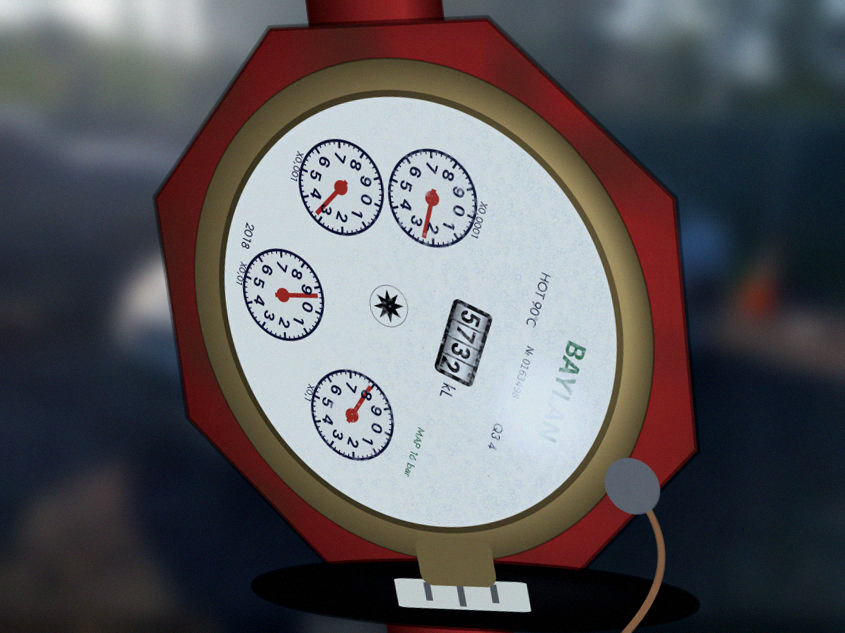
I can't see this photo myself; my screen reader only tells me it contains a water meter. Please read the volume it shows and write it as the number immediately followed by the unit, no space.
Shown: 5731.7932kL
